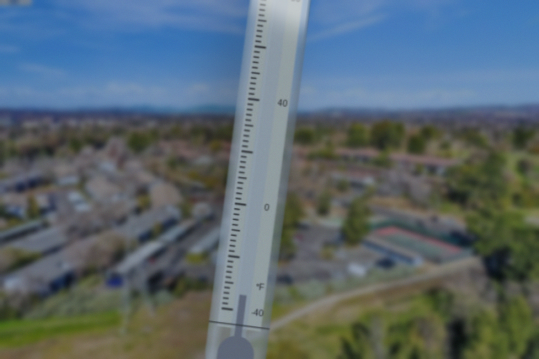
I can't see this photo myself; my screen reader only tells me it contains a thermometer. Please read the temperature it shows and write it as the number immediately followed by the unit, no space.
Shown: -34°F
